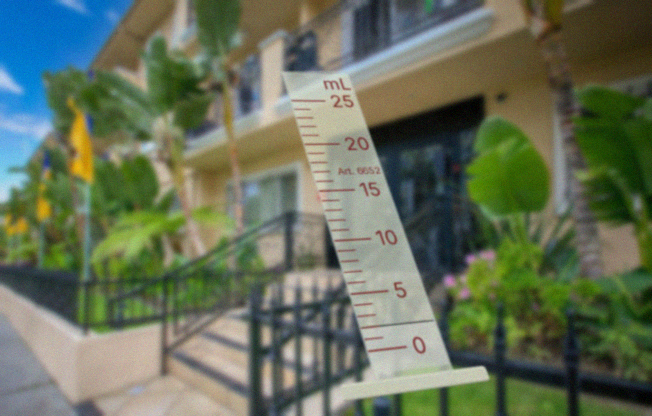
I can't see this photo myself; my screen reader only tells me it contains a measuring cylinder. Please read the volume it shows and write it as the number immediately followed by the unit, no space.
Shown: 2mL
